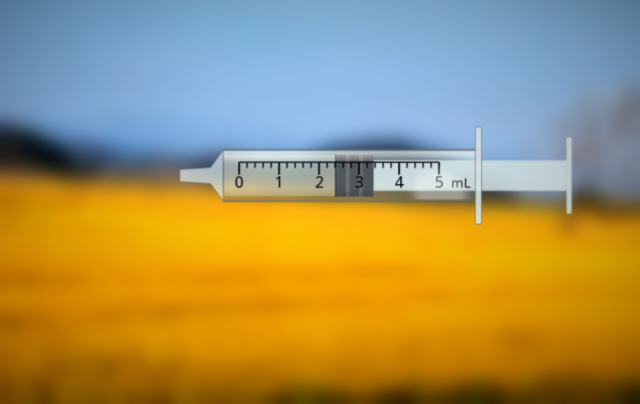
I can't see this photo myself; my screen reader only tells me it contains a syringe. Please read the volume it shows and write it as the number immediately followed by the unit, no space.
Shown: 2.4mL
